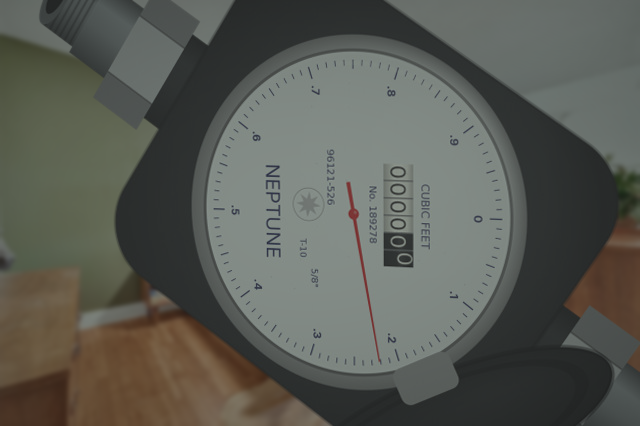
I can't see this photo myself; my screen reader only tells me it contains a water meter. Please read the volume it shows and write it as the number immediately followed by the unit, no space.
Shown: 0.22ft³
